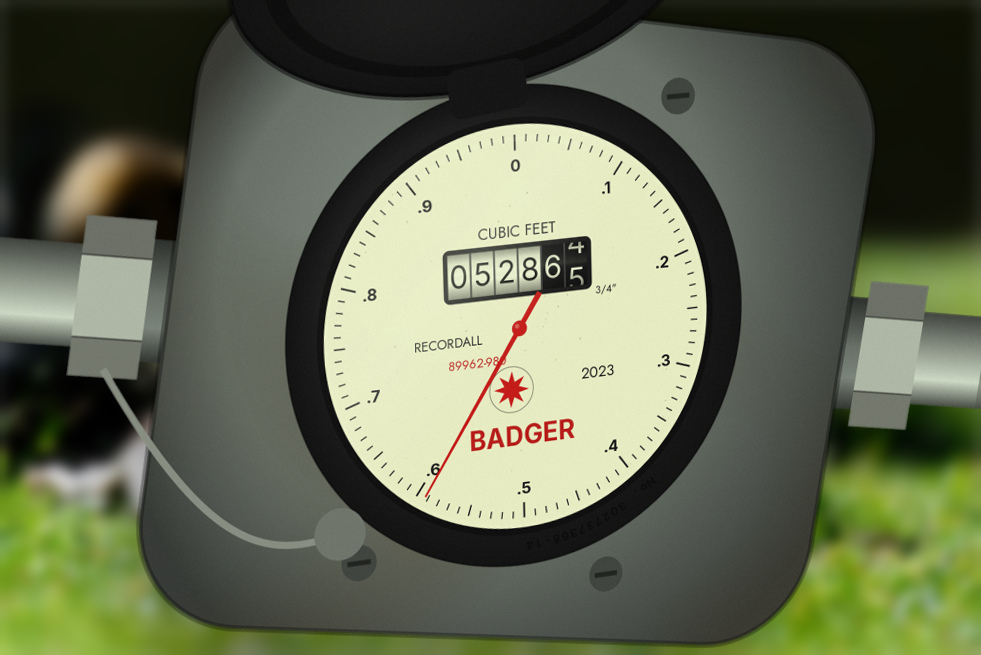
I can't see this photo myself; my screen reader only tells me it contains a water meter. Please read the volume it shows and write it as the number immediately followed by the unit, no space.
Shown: 52864.59ft³
